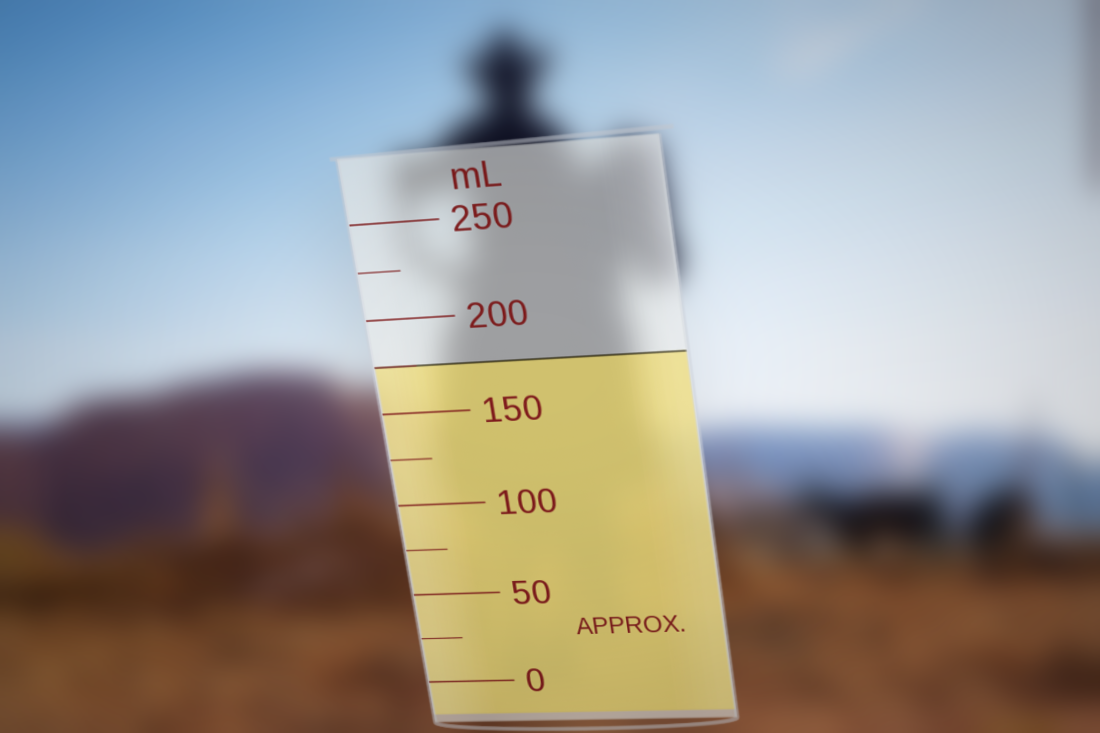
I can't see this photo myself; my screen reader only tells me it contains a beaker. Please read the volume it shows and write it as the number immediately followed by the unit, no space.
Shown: 175mL
